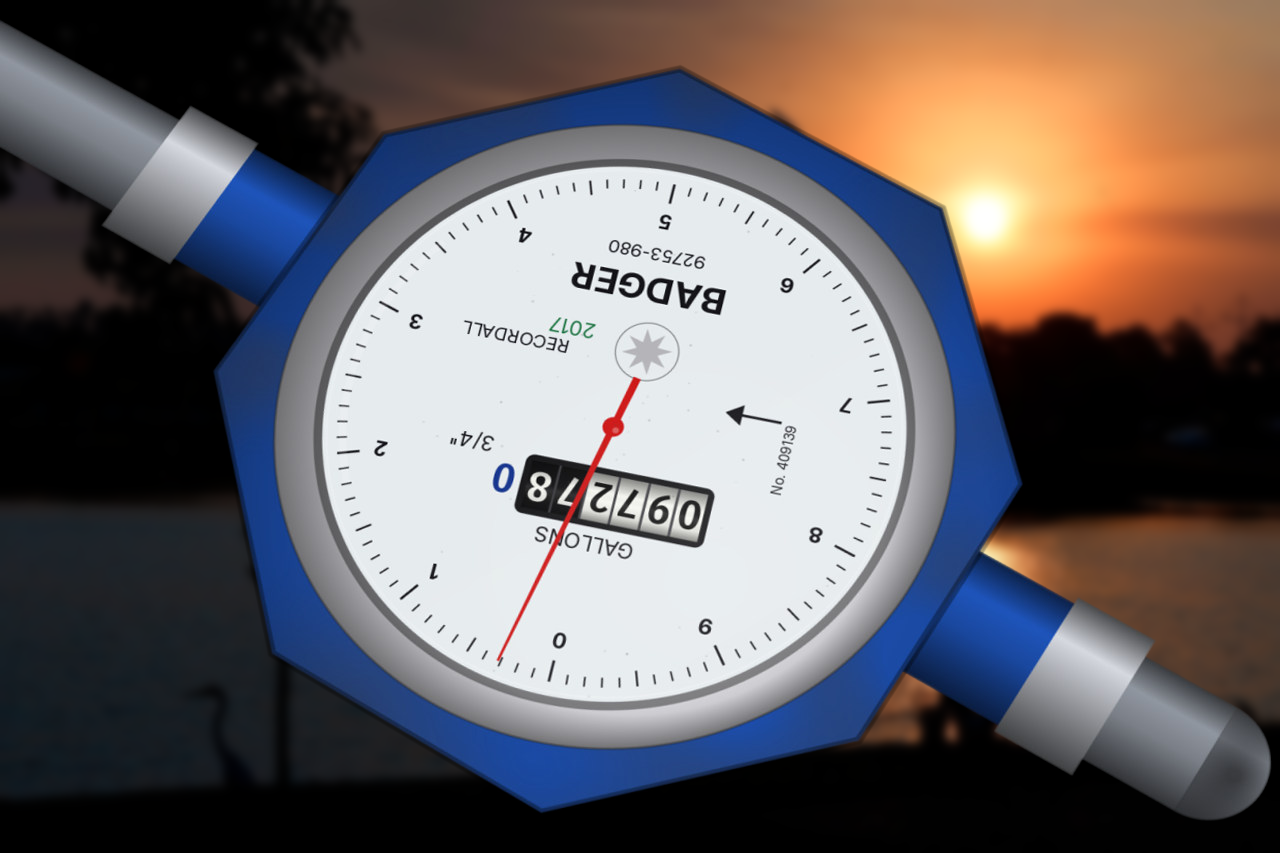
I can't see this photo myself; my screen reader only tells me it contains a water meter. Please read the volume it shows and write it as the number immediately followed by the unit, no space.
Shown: 972780.3gal
